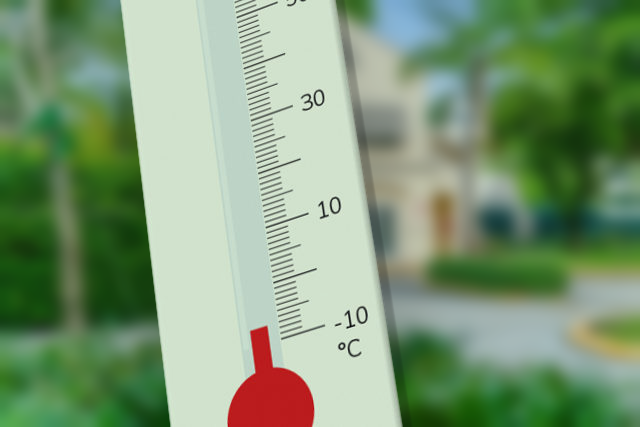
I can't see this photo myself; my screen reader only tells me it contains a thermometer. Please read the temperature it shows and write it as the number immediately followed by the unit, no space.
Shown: -7°C
